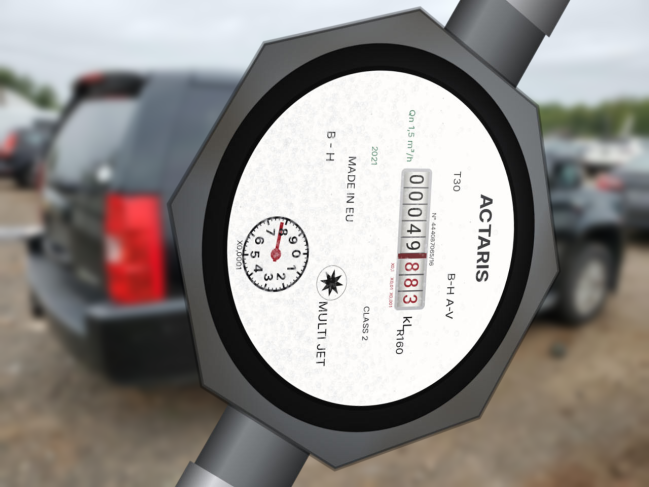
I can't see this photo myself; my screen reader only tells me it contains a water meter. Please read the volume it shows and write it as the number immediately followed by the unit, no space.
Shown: 49.8837kL
